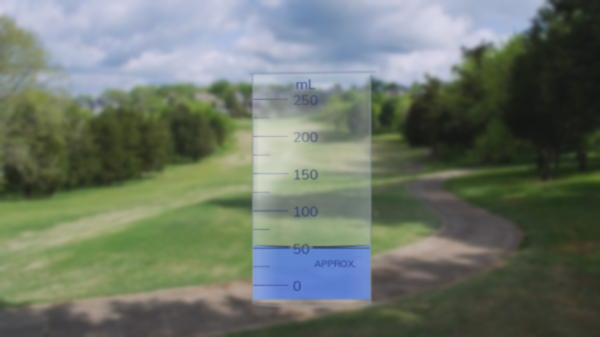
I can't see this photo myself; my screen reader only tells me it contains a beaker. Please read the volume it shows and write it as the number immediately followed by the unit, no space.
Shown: 50mL
